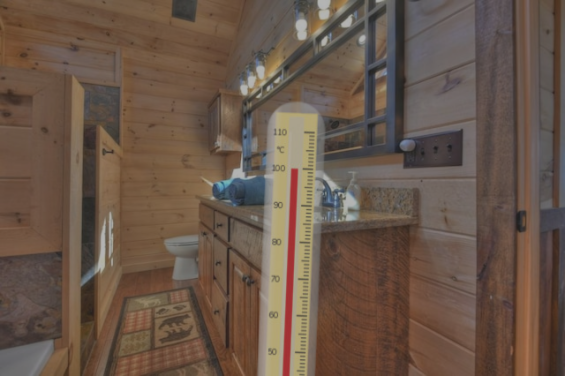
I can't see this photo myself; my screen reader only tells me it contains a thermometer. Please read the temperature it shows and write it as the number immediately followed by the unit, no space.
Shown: 100°C
